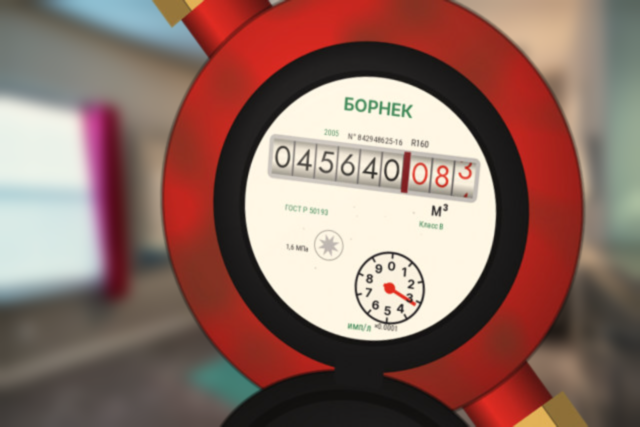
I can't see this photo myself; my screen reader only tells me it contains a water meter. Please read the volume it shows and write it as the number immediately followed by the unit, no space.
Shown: 45640.0833m³
